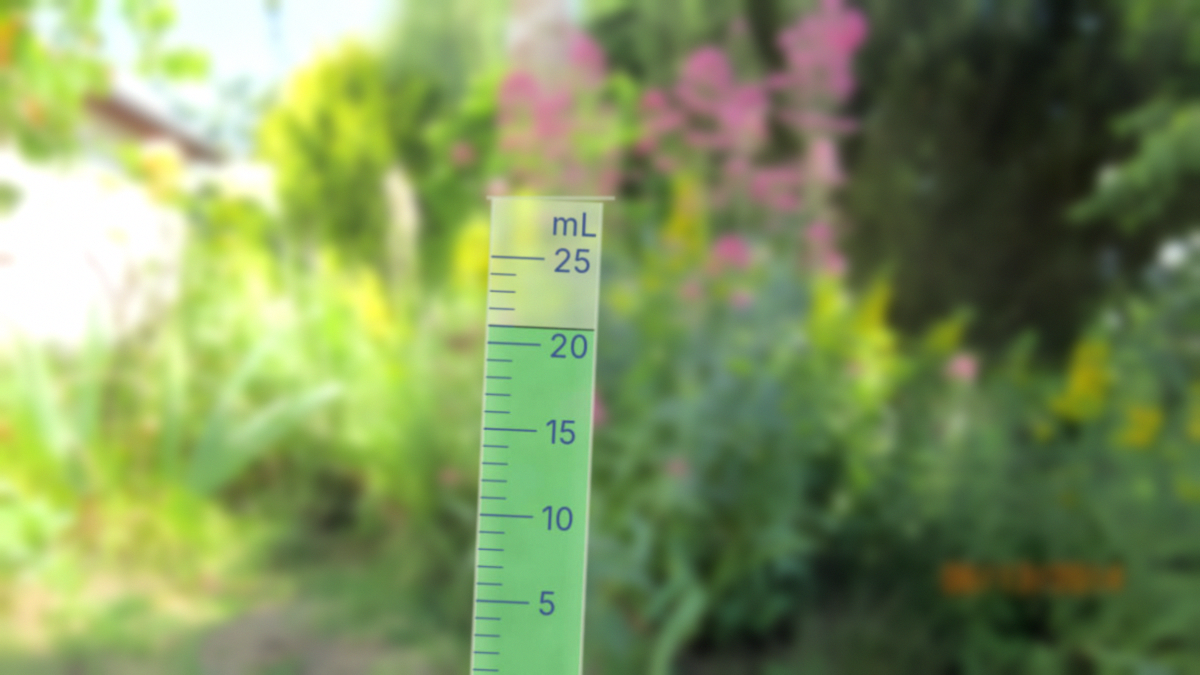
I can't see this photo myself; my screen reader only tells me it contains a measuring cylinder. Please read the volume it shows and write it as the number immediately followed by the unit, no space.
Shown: 21mL
